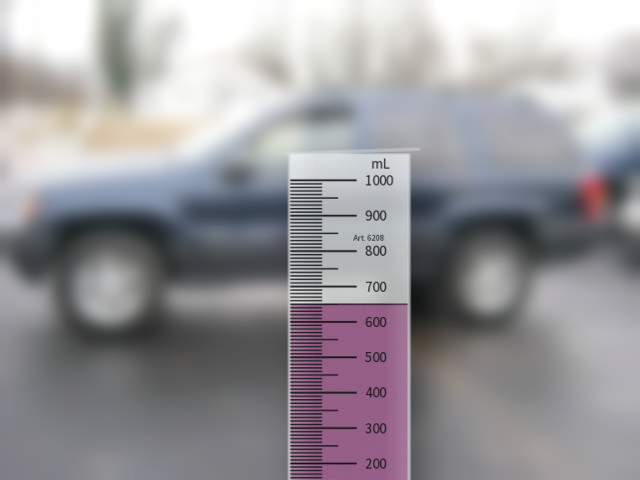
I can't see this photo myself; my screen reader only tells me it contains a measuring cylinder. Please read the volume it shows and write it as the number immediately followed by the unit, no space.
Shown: 650mL
